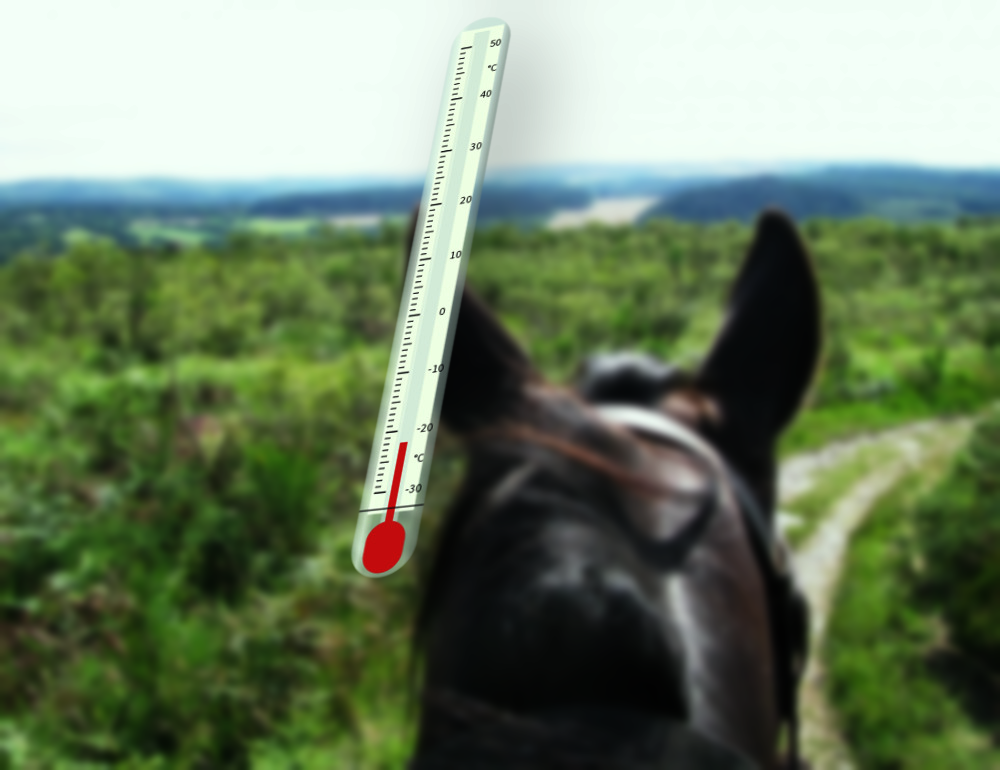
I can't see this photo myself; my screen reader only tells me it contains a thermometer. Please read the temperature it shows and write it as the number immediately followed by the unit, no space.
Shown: -22°C
